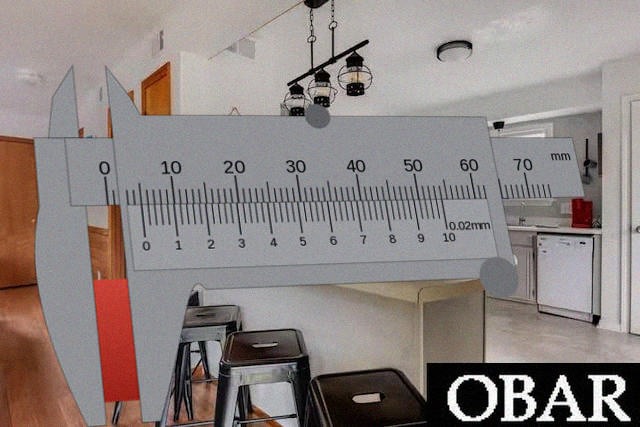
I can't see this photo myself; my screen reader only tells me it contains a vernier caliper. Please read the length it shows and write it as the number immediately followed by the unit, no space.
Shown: 5.0mm
